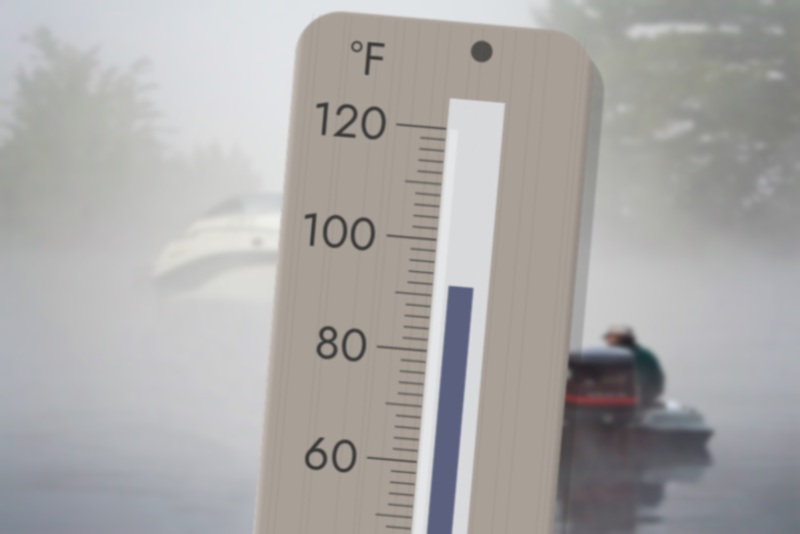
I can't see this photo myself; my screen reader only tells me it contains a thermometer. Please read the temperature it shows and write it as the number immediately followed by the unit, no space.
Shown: 92°F
